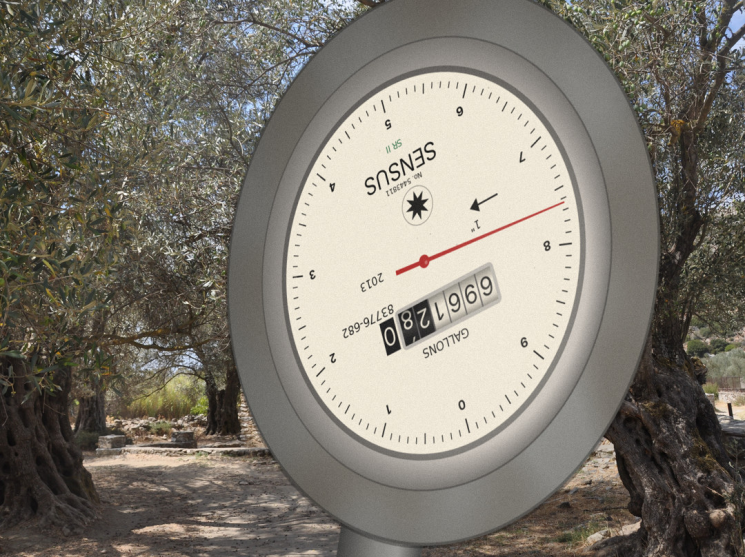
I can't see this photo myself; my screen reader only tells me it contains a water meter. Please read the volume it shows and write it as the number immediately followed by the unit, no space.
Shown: 6961277.6gal
